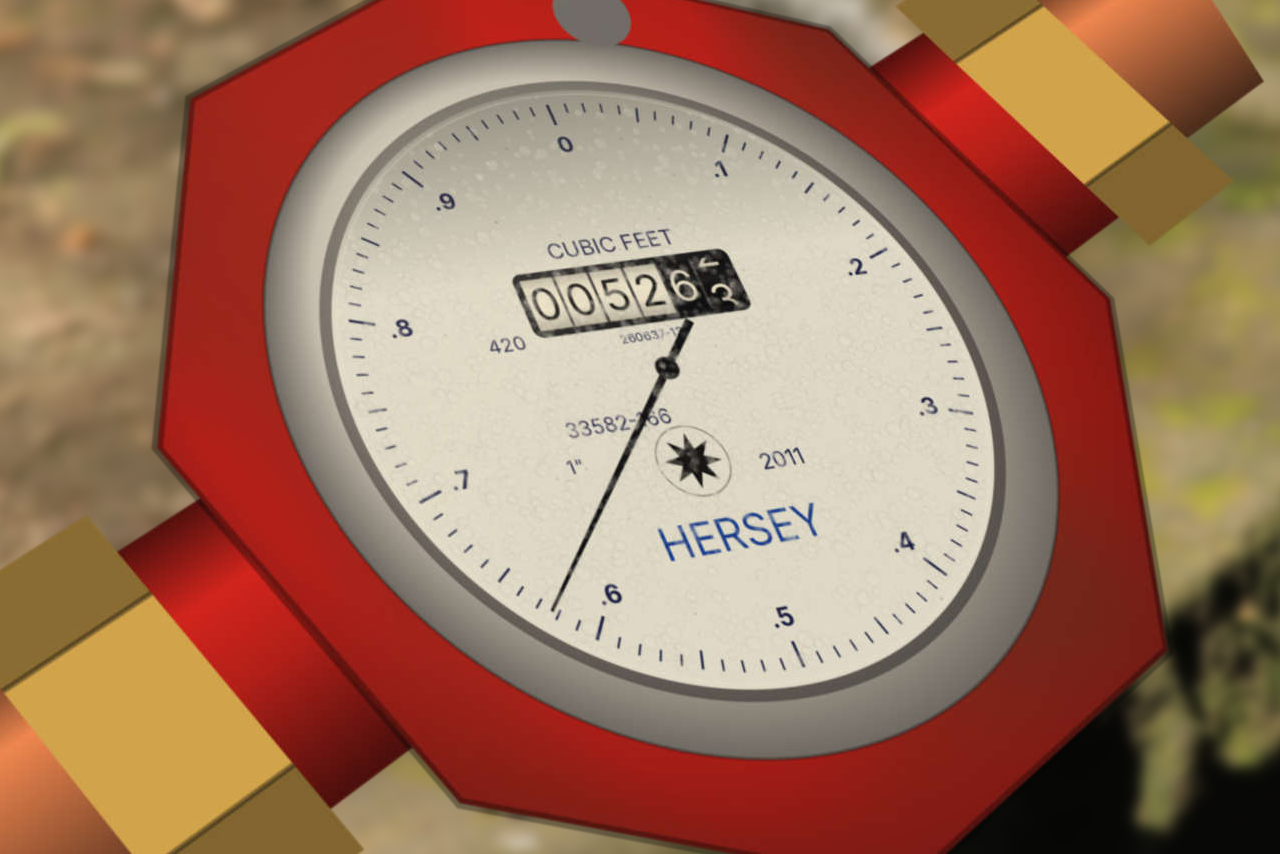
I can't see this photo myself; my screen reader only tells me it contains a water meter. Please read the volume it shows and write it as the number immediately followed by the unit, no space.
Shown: 5262.62ft³
